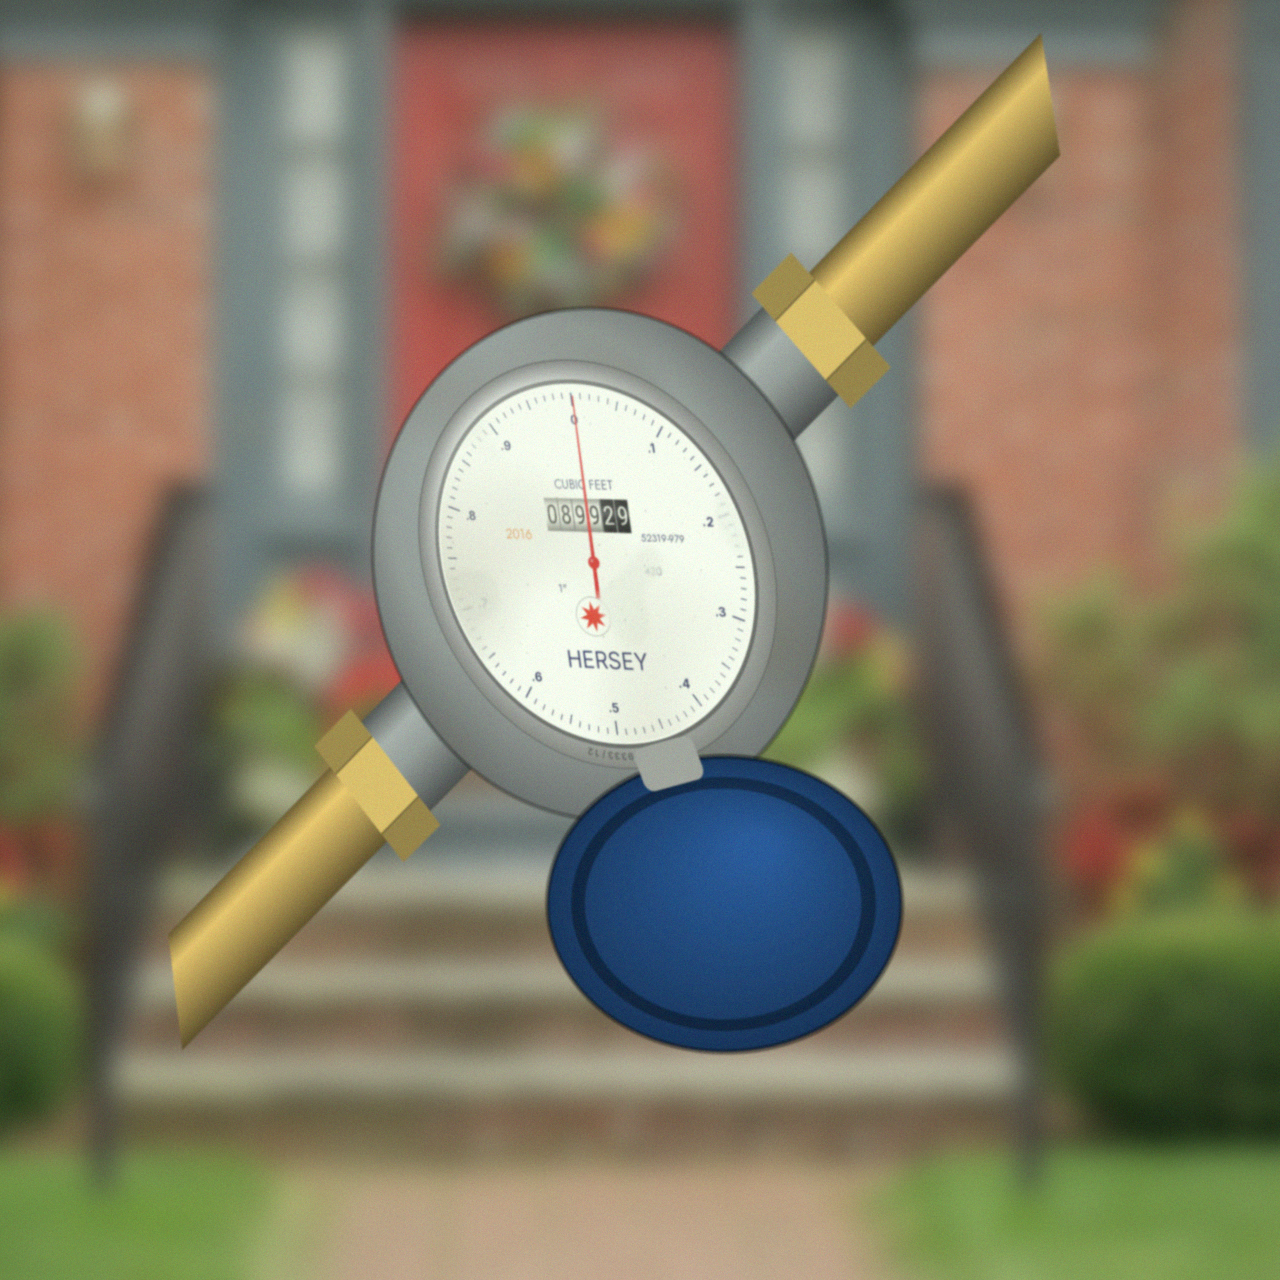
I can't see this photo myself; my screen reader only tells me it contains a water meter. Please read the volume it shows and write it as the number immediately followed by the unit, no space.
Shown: 89929.00ft³
